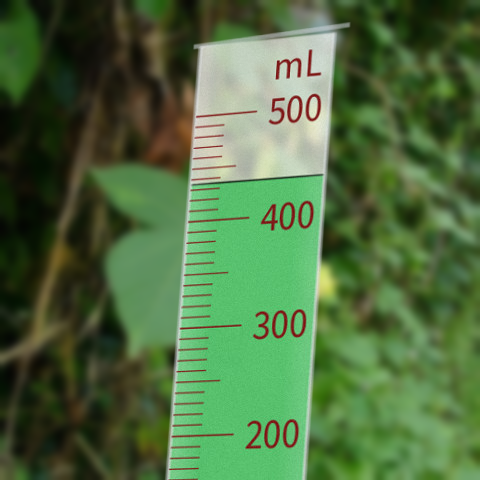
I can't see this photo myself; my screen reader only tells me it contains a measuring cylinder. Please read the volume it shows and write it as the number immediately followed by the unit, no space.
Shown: 435mL
